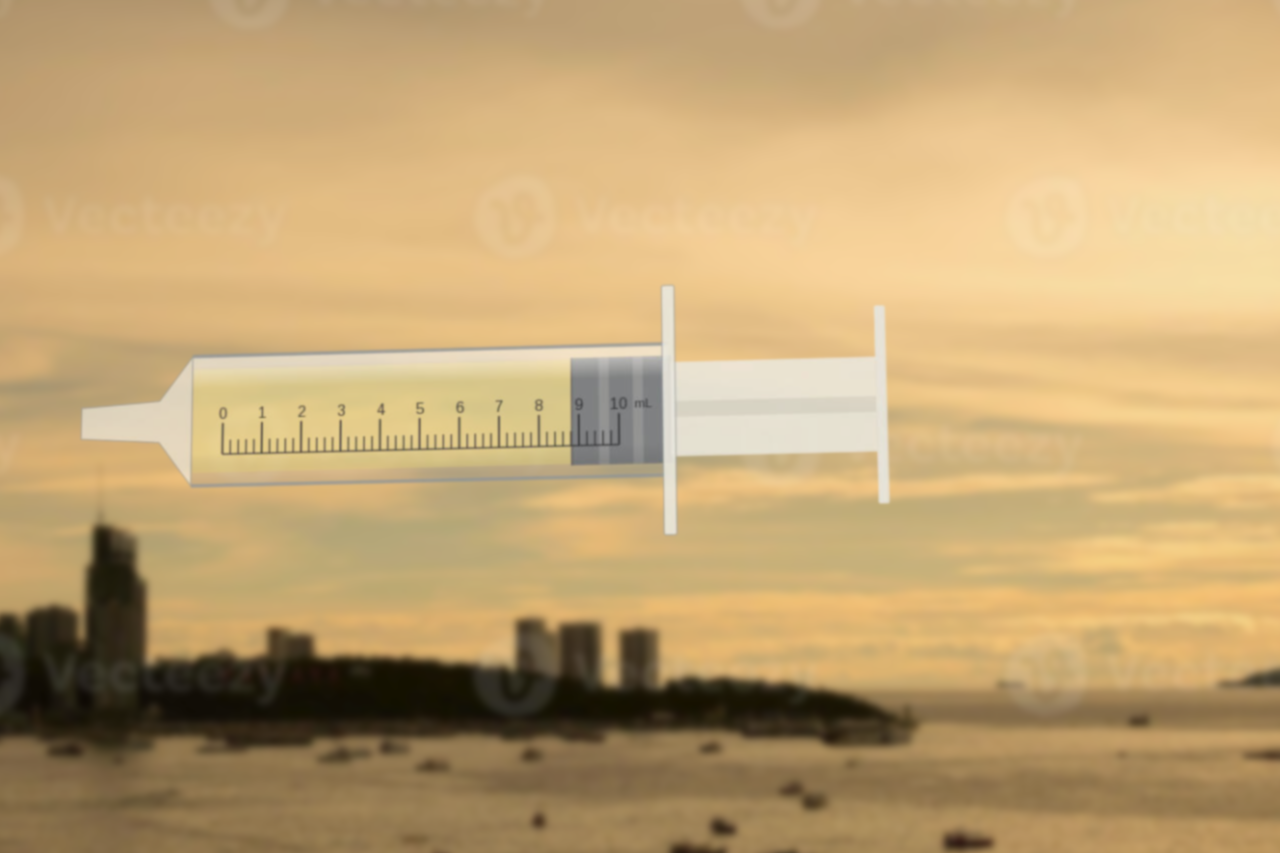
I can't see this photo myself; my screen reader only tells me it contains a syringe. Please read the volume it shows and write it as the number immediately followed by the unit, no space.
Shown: 8.8mL
